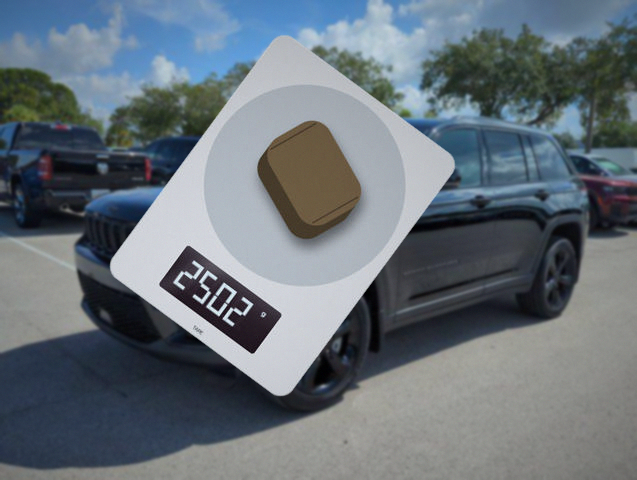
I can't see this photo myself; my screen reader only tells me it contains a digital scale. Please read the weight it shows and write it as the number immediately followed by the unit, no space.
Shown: 2502g
